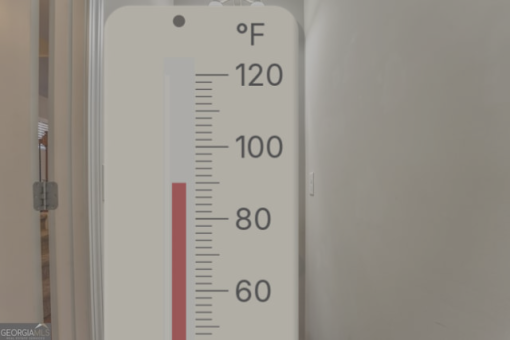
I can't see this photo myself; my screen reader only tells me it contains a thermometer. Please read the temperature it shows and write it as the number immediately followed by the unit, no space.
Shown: 90°F
